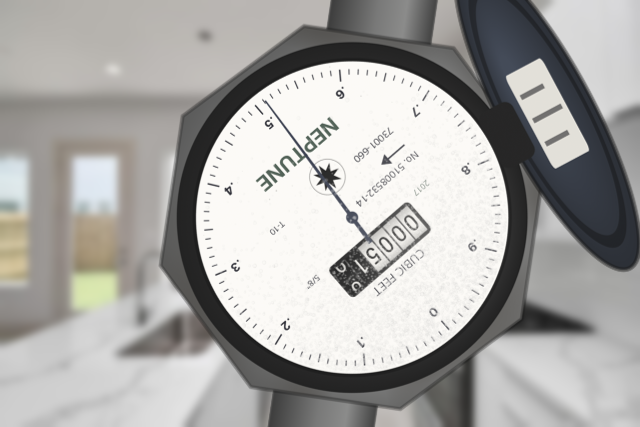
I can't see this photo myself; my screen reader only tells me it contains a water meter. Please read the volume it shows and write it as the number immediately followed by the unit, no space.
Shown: 518.51ft³
